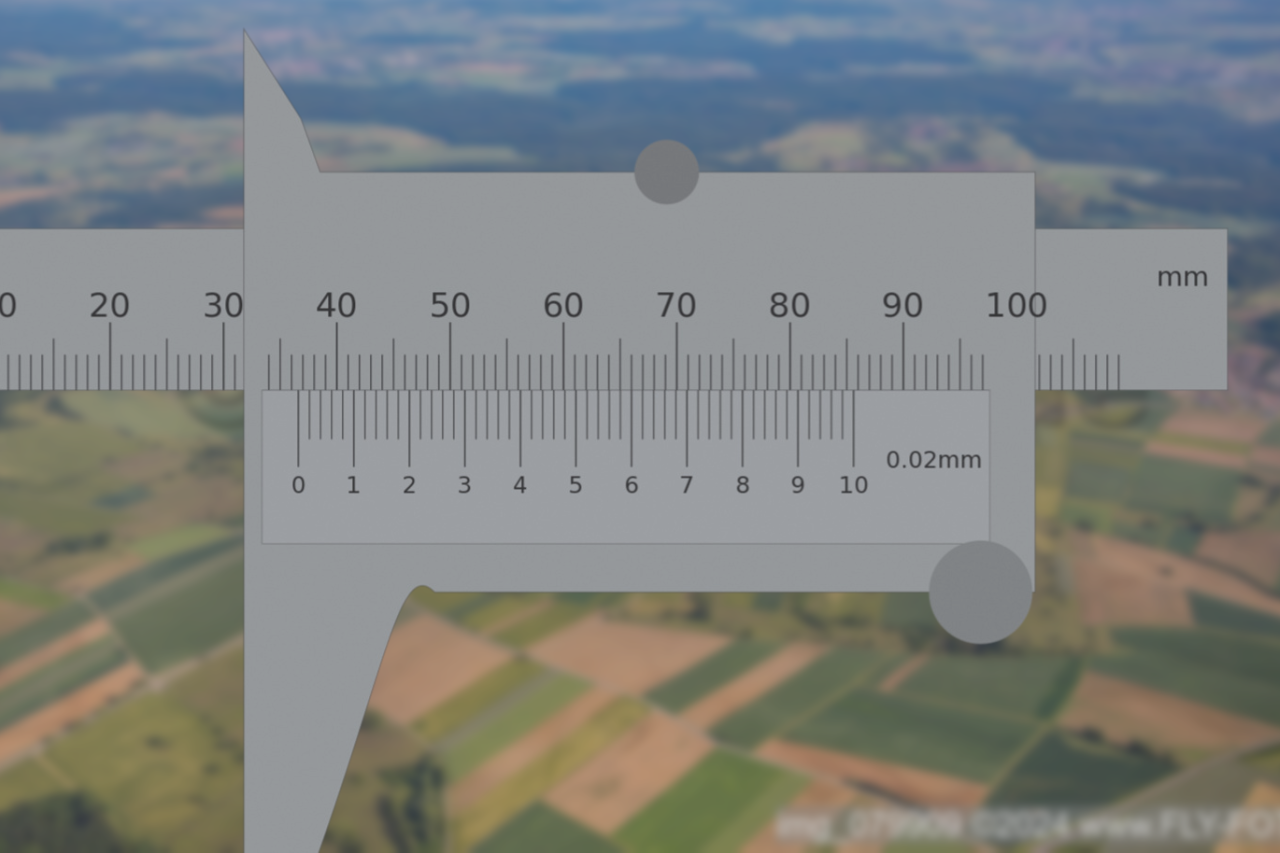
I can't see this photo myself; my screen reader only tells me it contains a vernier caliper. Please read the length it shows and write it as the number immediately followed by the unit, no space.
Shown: 36.6mm
